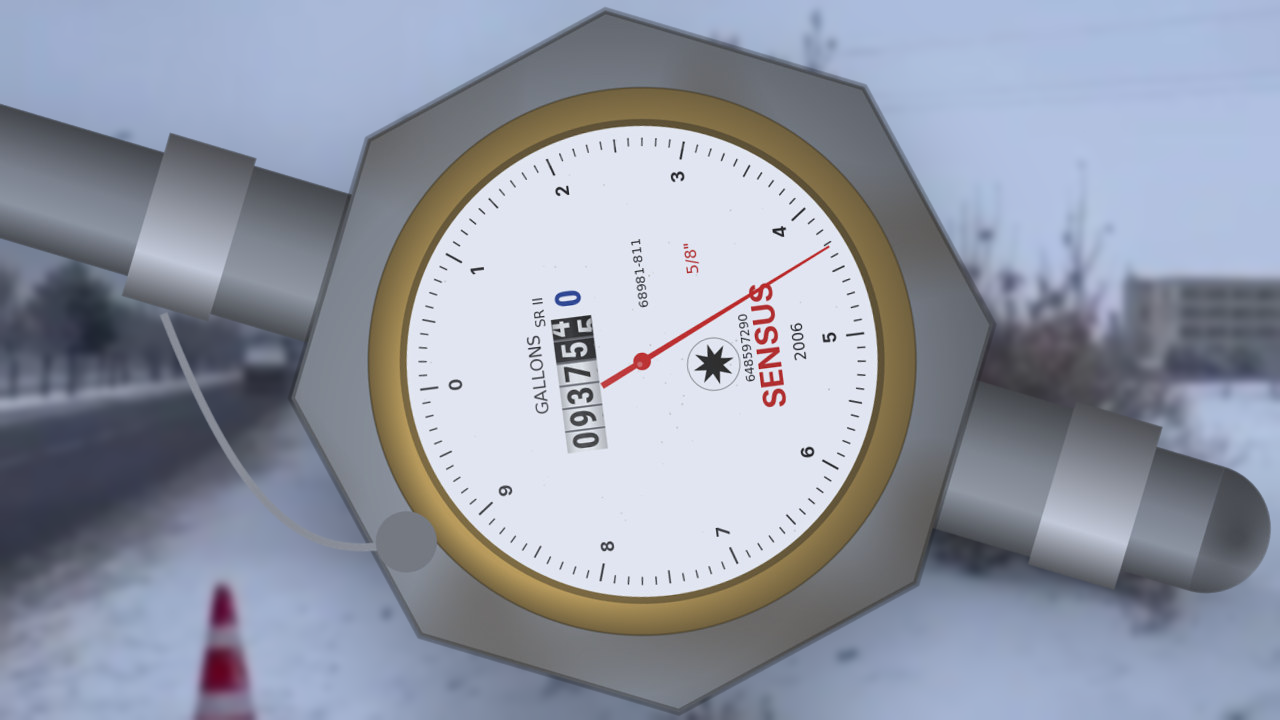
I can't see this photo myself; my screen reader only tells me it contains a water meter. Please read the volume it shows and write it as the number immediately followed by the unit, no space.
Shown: 937544.3gal
